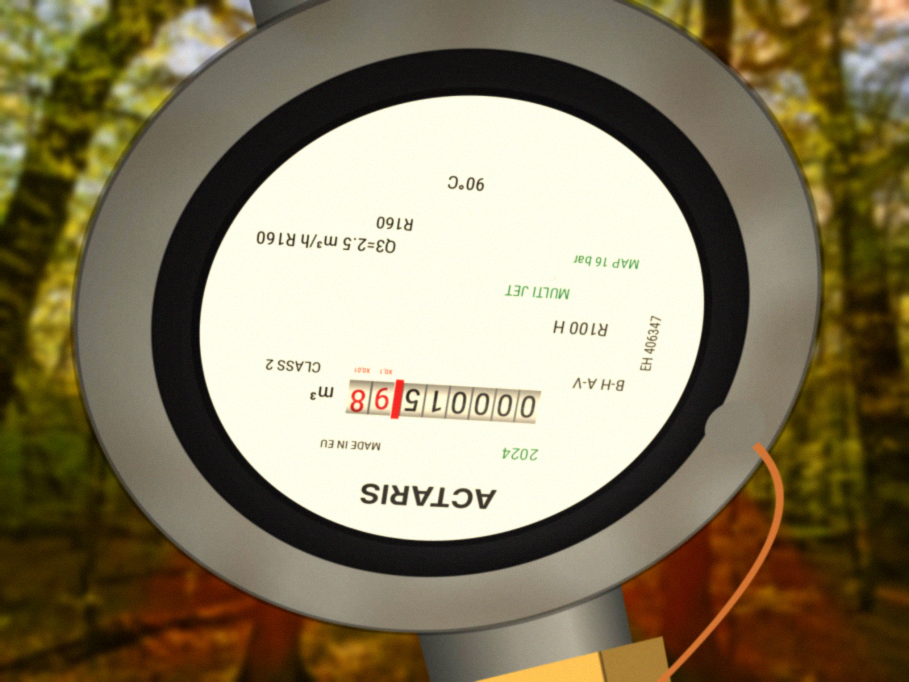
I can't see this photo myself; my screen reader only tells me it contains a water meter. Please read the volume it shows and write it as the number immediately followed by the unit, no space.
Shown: 15.98m³
